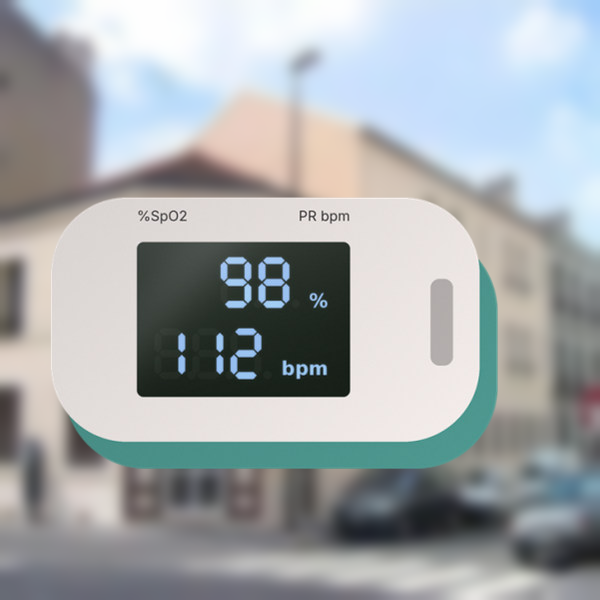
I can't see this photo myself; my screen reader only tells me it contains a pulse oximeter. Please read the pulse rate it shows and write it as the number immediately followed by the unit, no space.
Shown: 112bpm
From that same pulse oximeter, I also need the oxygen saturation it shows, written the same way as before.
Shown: 98%
